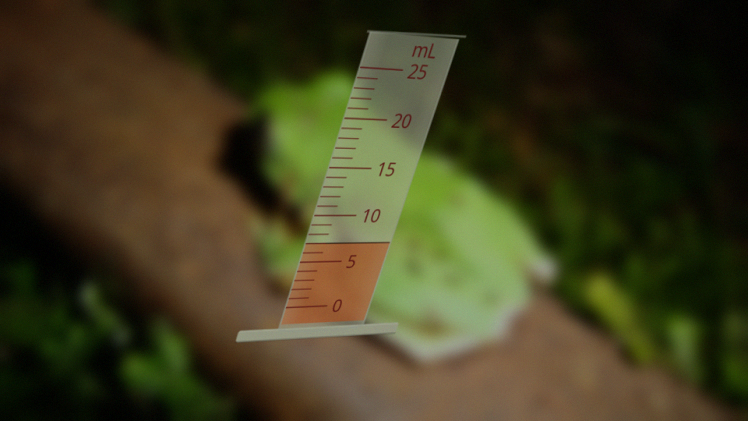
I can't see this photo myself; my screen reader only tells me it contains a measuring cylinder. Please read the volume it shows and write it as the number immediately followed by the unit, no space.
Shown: 7mL
